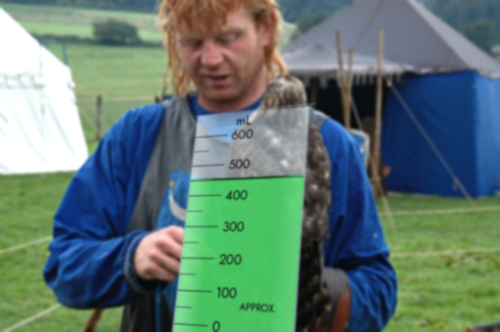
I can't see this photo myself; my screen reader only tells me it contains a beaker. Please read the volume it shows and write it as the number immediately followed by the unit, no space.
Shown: 450mL
